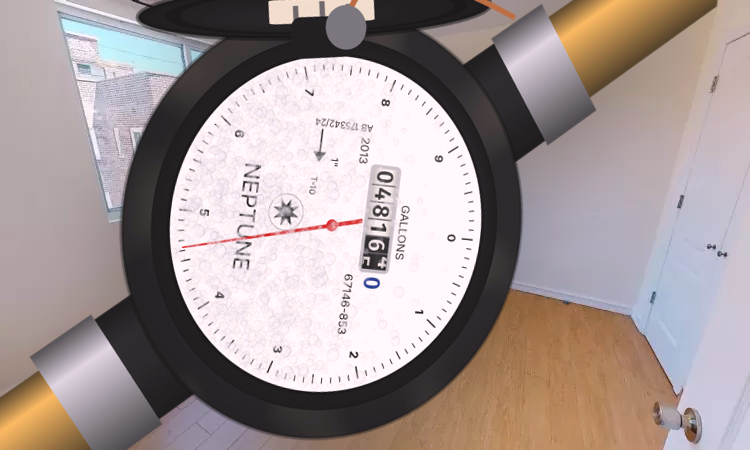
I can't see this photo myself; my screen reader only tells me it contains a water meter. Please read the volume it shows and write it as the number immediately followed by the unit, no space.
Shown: 481644.6gal
